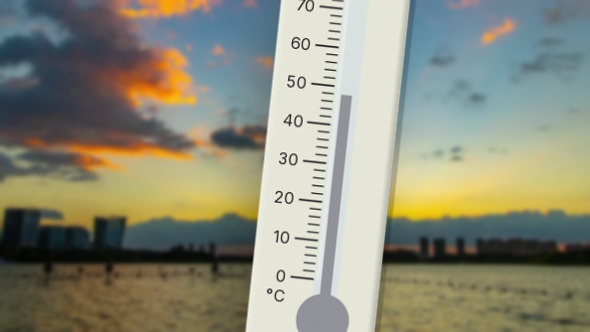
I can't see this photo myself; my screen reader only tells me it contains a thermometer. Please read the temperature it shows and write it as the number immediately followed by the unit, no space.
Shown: 48°C
